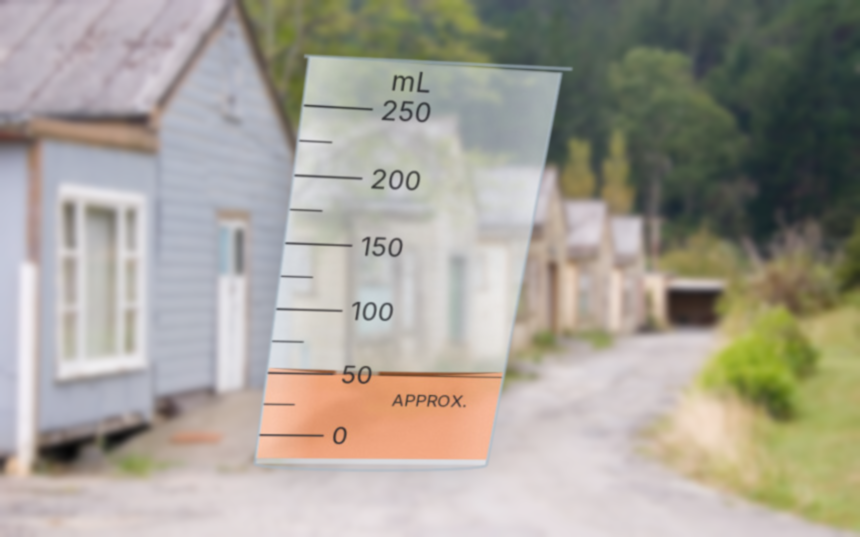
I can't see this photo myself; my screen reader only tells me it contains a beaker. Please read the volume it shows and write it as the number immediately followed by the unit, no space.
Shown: 50mL
